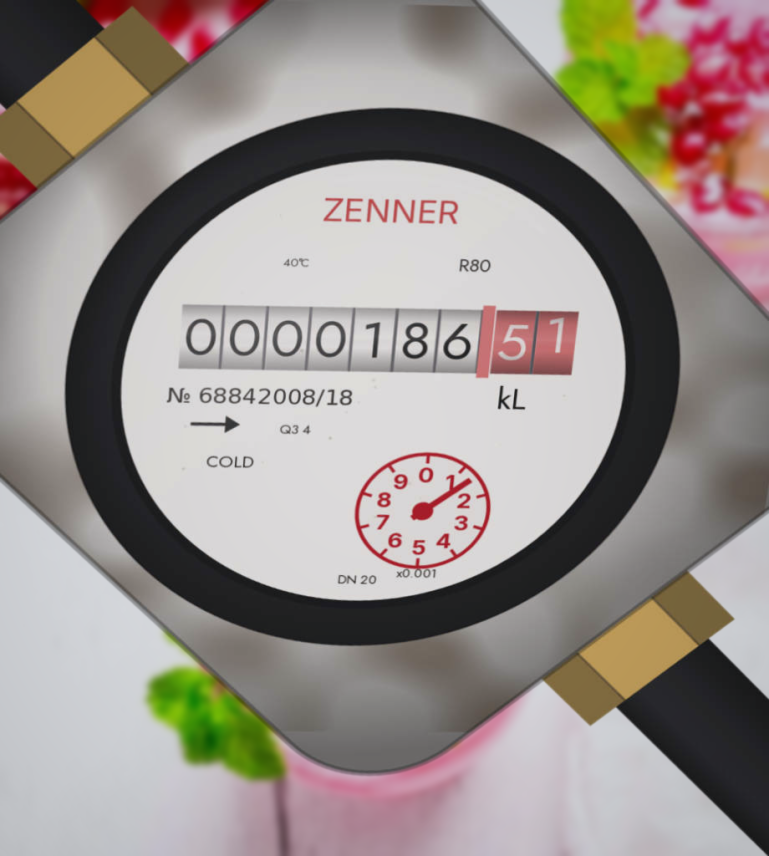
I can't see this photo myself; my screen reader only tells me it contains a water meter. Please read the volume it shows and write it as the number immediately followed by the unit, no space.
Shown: 186.511kL
